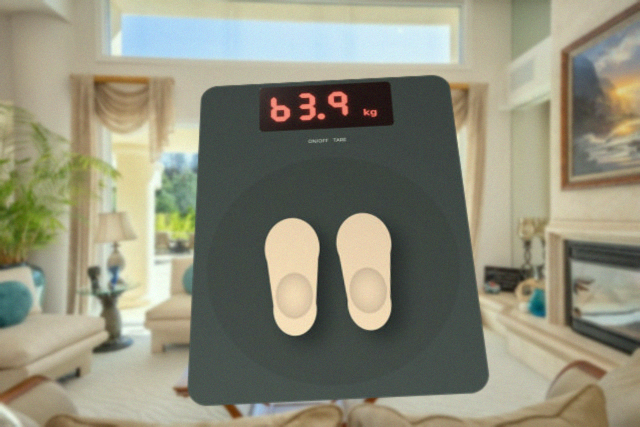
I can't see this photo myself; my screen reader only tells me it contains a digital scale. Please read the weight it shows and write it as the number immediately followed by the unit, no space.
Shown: 63.9kg
